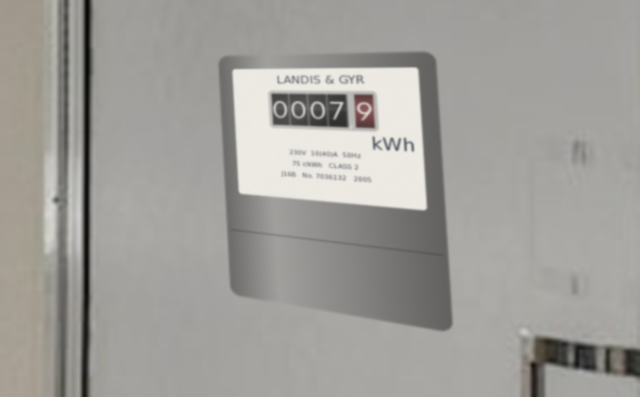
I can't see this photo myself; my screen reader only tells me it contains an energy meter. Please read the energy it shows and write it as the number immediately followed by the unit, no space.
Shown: 7.9kWh
